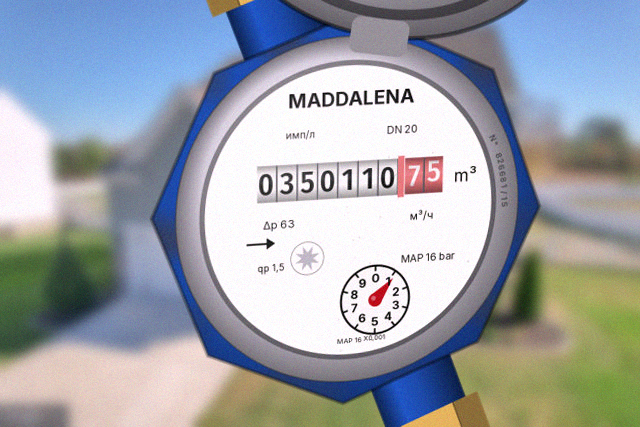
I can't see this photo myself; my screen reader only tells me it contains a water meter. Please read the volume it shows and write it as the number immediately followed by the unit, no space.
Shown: 350110.751m³
